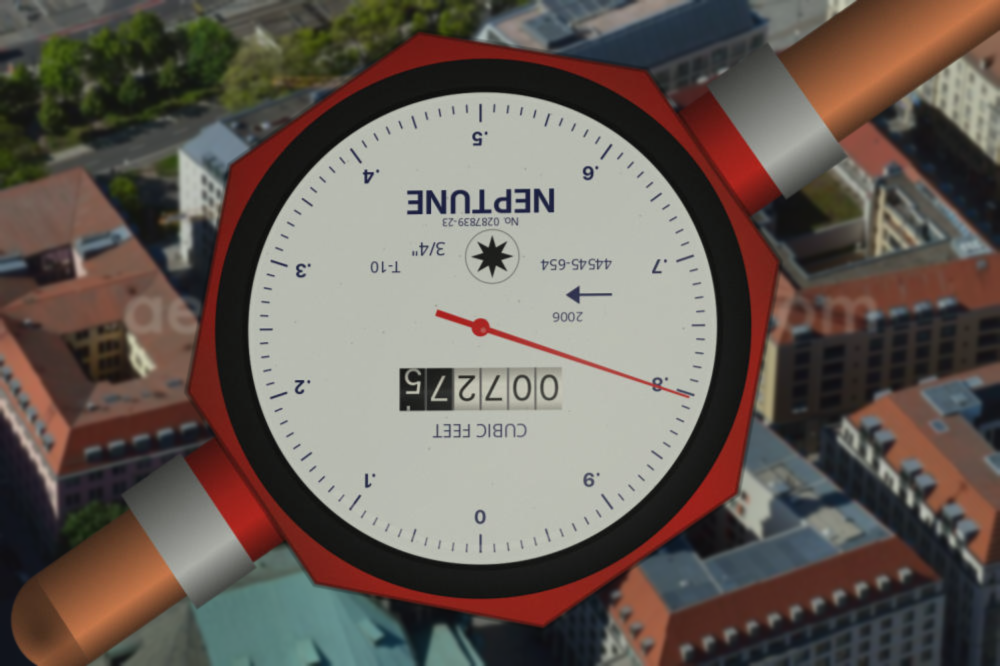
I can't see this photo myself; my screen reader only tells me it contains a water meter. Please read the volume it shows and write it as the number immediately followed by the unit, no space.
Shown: 7274.80ft³
